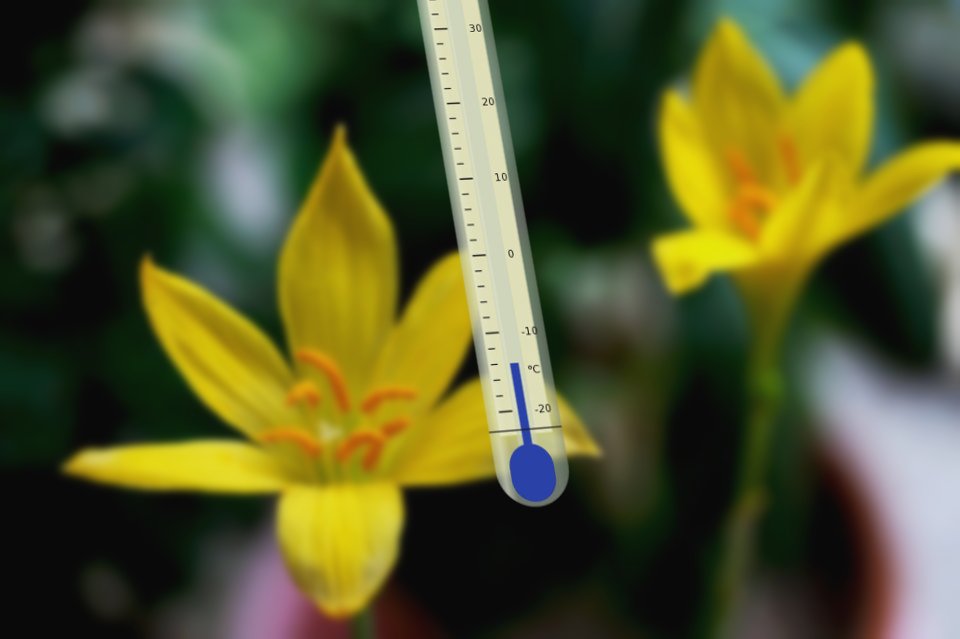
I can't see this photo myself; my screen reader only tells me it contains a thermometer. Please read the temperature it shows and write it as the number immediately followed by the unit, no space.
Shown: -14°C
